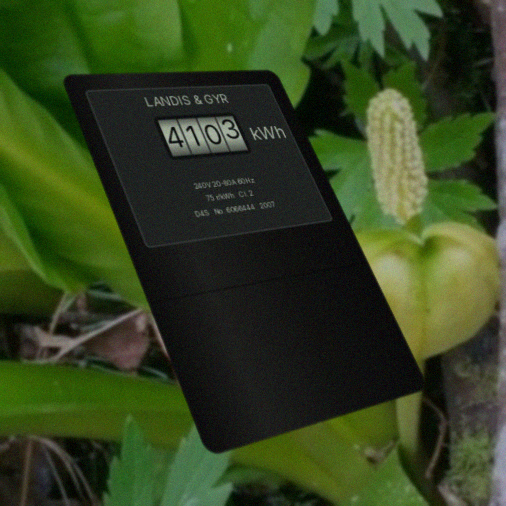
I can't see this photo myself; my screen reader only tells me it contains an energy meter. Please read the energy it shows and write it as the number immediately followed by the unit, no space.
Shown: 4103kWh
